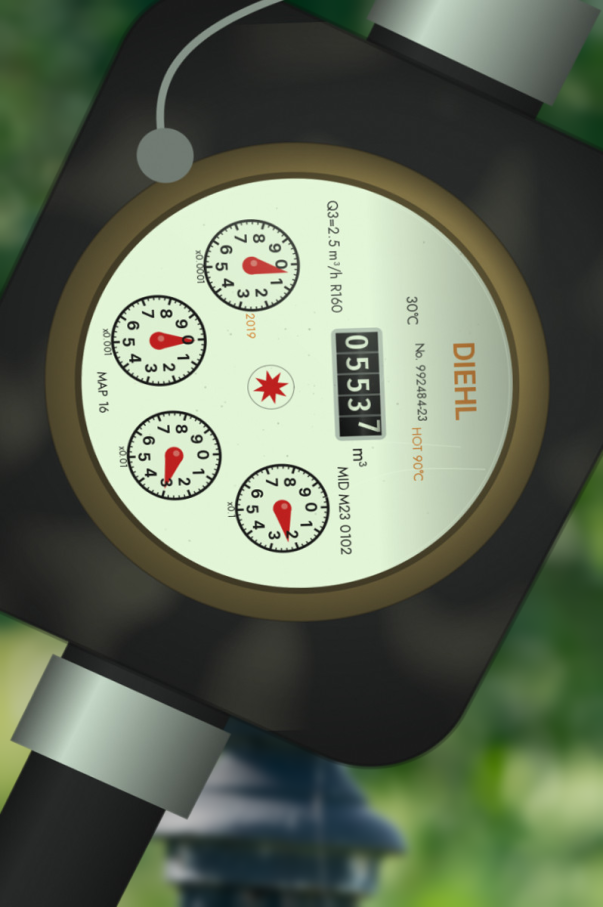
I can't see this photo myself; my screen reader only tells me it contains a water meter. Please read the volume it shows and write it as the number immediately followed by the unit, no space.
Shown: 5537.2300m³
